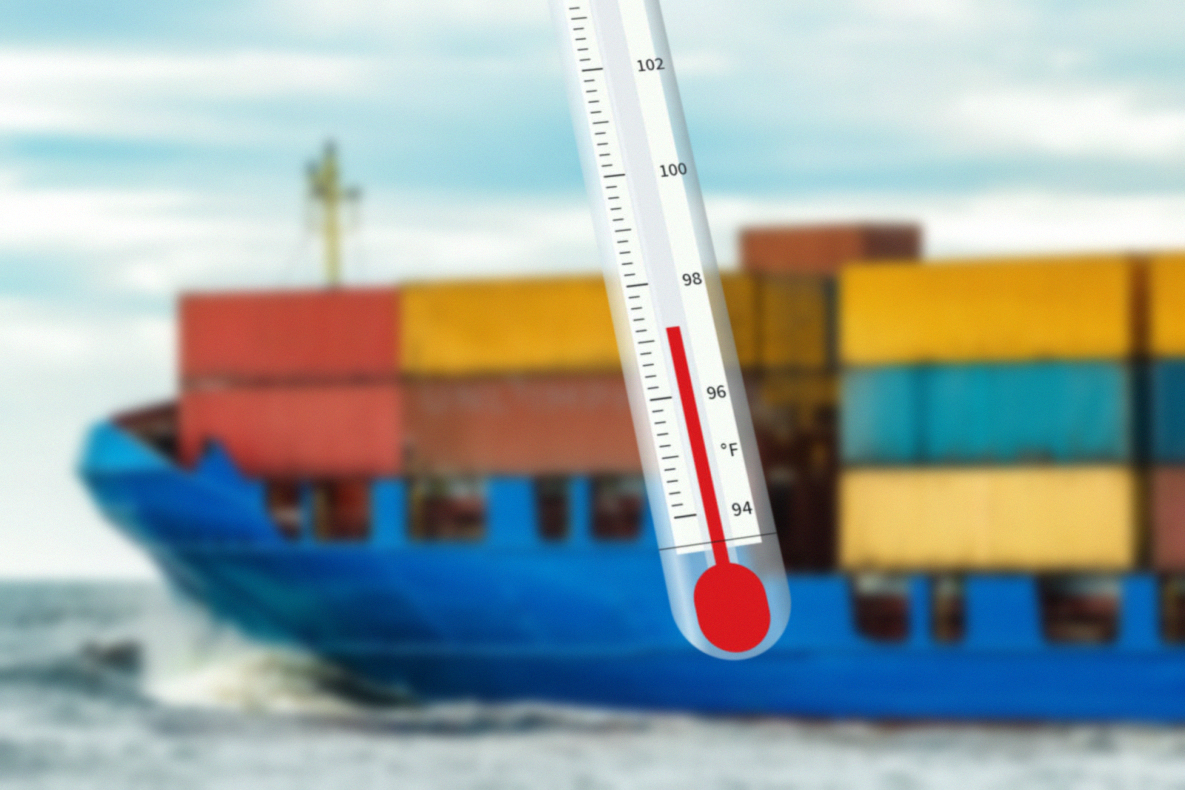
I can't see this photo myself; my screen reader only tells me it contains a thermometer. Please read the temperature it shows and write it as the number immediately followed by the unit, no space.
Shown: 97.2°F
